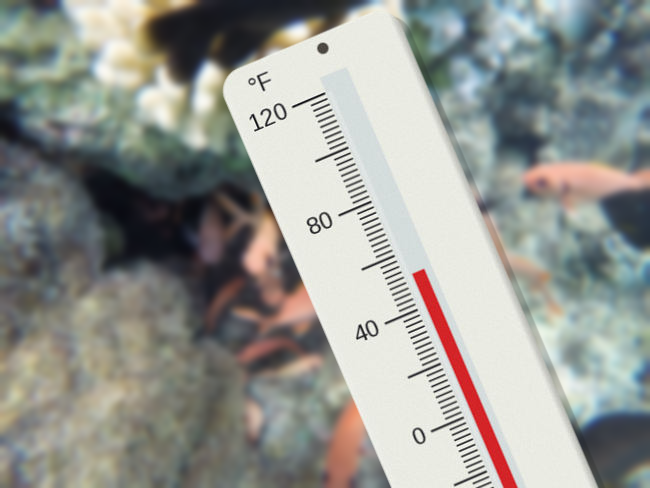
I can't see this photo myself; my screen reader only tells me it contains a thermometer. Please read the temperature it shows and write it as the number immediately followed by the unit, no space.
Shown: 52°F
